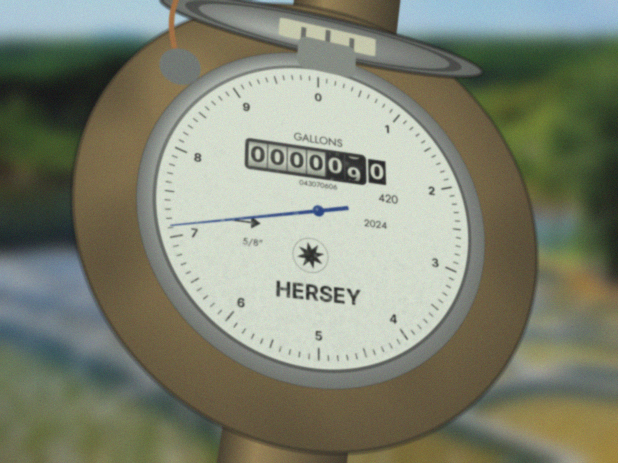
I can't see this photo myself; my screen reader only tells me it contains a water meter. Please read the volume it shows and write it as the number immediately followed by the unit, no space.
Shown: 87.1gal
